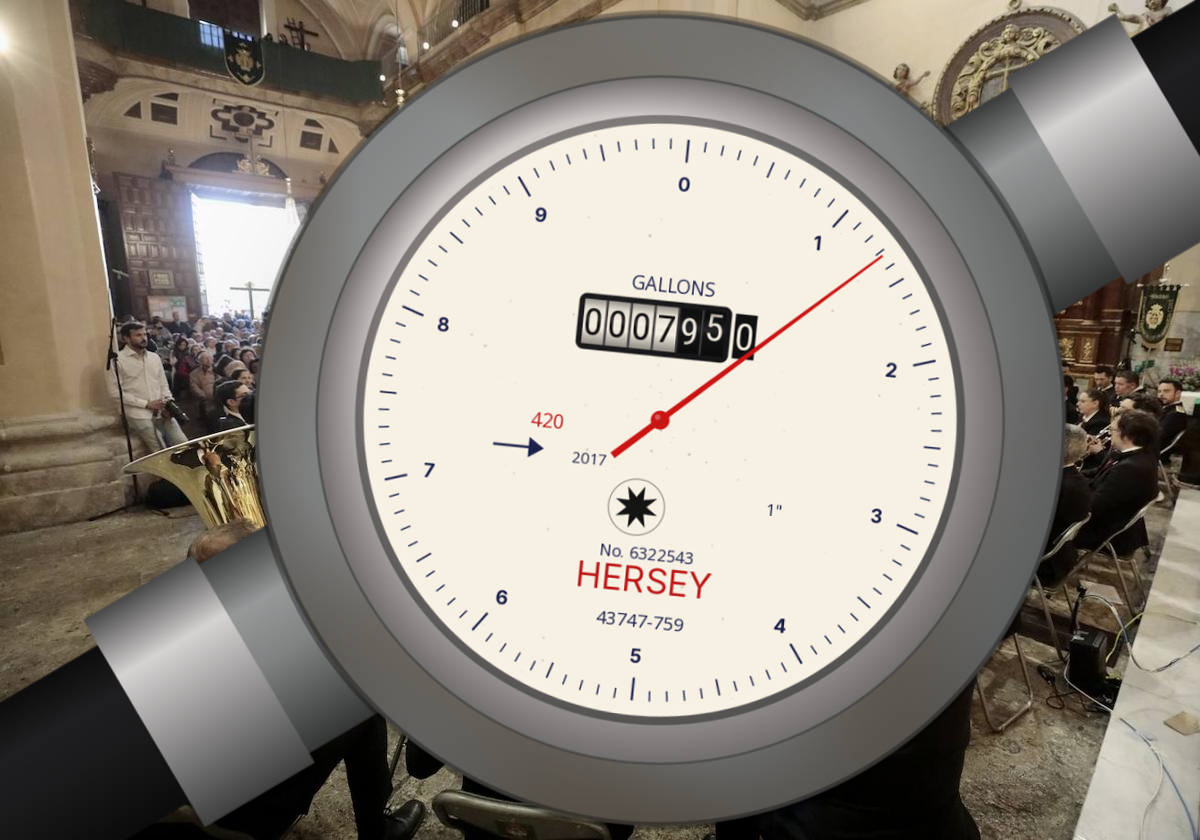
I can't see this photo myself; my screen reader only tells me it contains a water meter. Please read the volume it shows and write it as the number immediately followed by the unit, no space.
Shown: 7951.3gal
